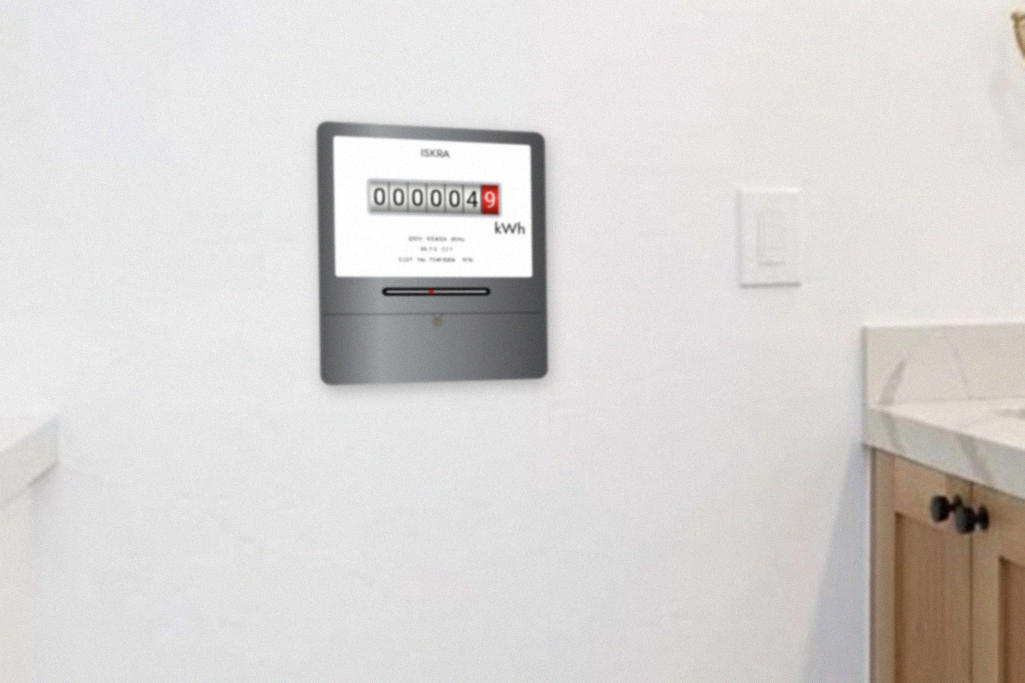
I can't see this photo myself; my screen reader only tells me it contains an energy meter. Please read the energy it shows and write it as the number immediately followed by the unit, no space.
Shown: 4.9kWh
